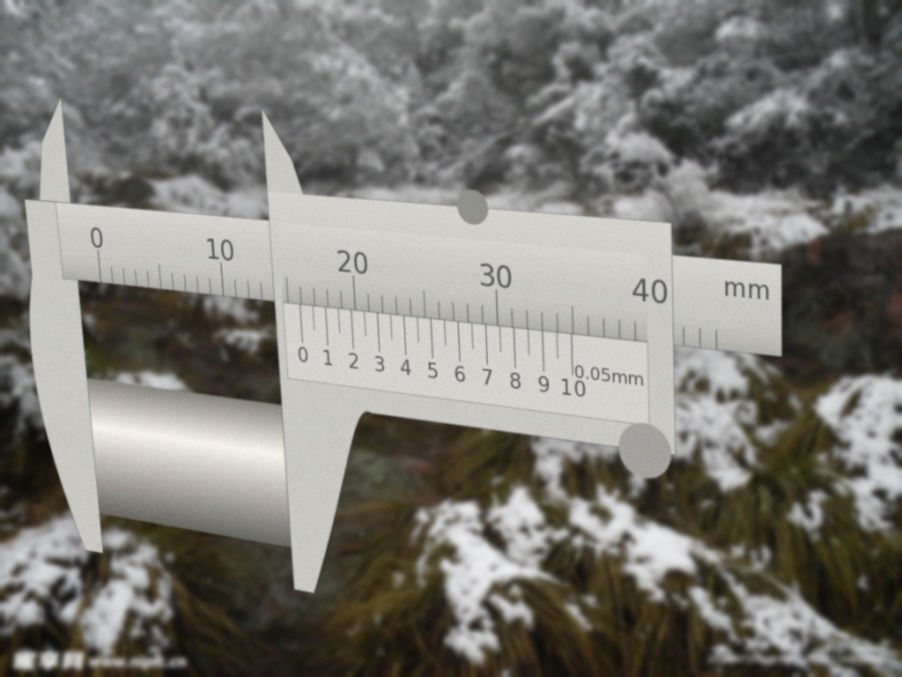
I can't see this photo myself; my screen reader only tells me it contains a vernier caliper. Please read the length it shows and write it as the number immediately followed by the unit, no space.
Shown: 15.9mm
